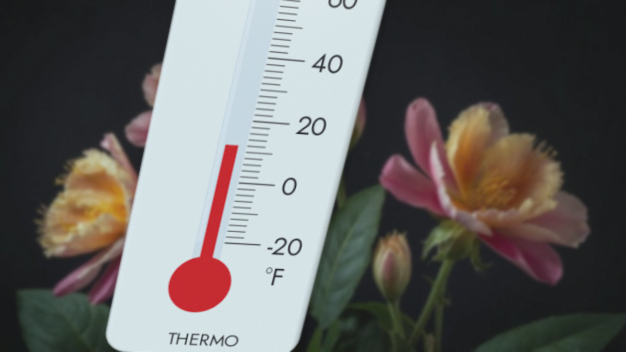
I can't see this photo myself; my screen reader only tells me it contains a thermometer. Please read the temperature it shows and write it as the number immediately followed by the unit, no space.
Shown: 12°F
